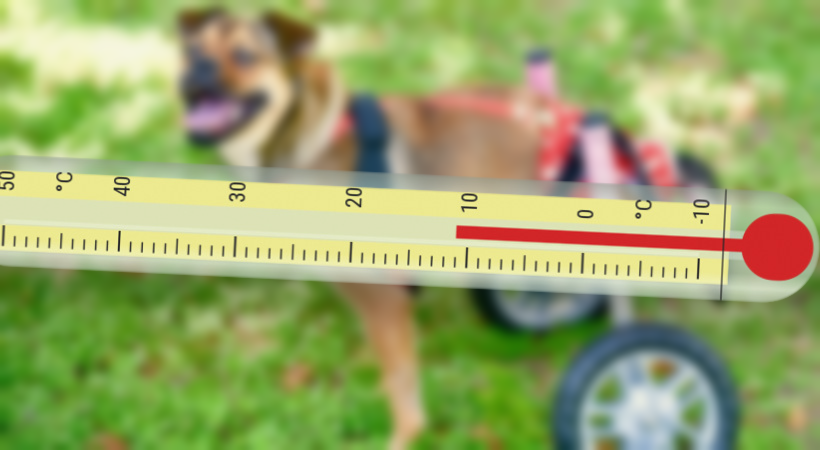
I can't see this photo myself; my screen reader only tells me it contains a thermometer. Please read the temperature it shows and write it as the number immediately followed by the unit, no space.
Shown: 11°C
